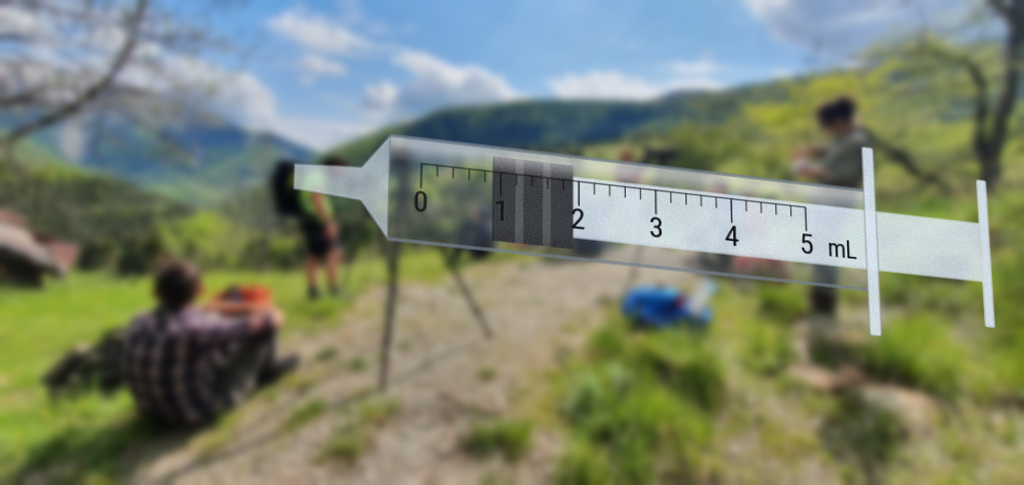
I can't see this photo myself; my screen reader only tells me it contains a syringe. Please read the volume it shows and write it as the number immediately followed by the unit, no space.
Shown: 0.9mL
